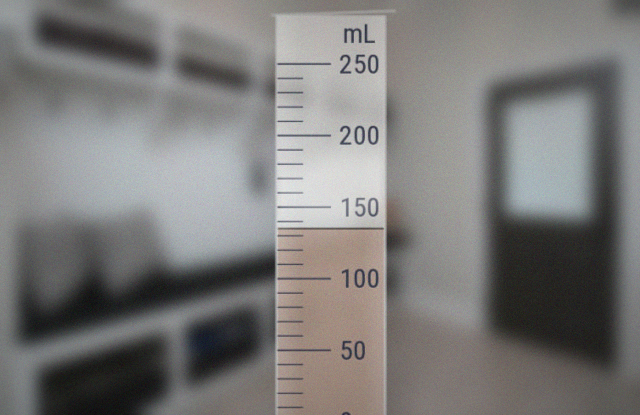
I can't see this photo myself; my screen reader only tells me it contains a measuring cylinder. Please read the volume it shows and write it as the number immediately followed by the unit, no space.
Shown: 135mL
